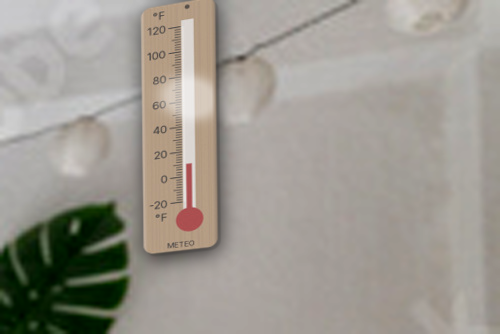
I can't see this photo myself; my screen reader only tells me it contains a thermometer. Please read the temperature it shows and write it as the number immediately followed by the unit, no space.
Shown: 10°F
